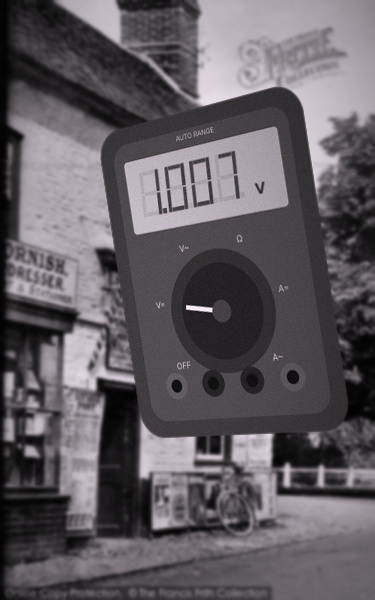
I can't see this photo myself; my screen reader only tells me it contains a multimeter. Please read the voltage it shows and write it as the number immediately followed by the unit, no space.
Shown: 1.007V
